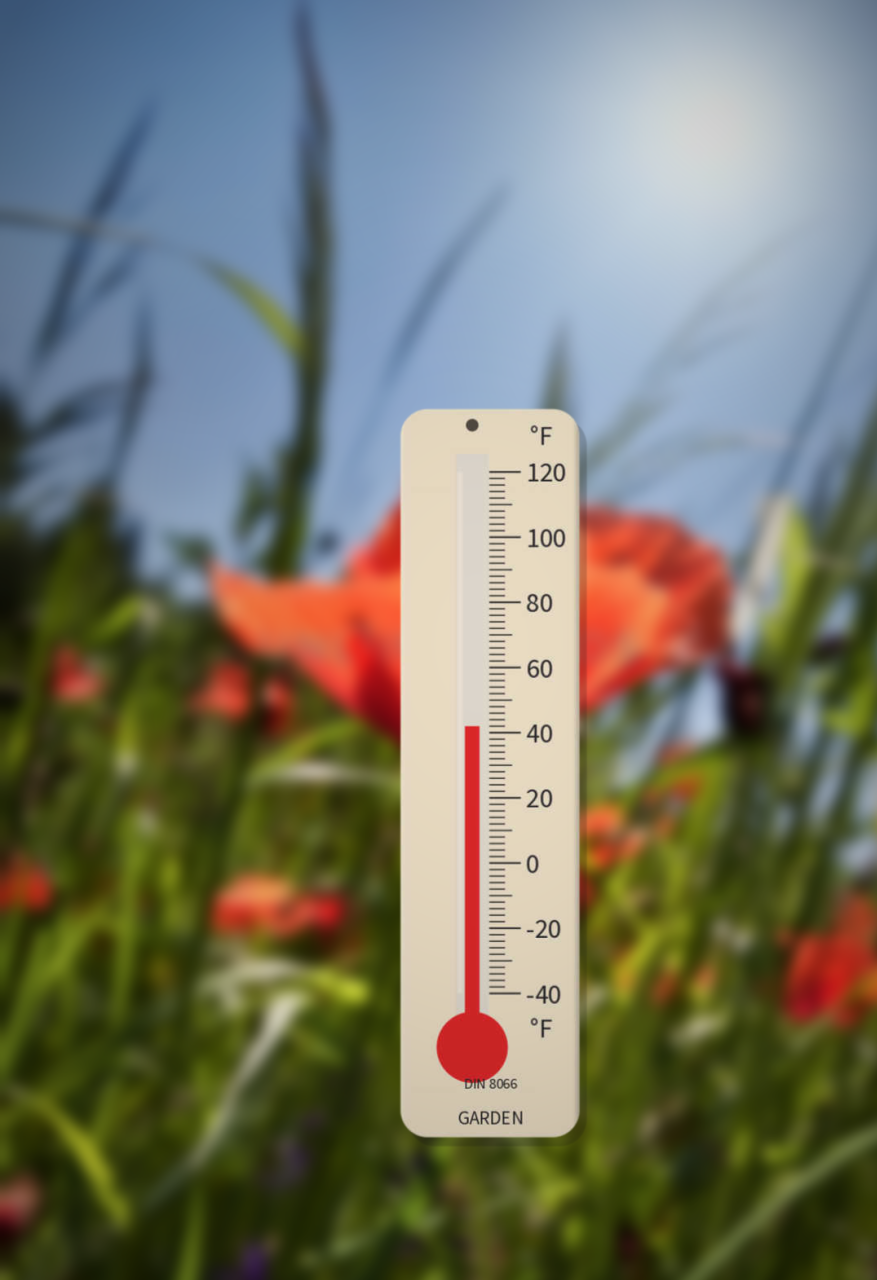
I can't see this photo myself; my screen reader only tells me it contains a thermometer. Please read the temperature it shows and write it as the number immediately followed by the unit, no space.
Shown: 42°F
